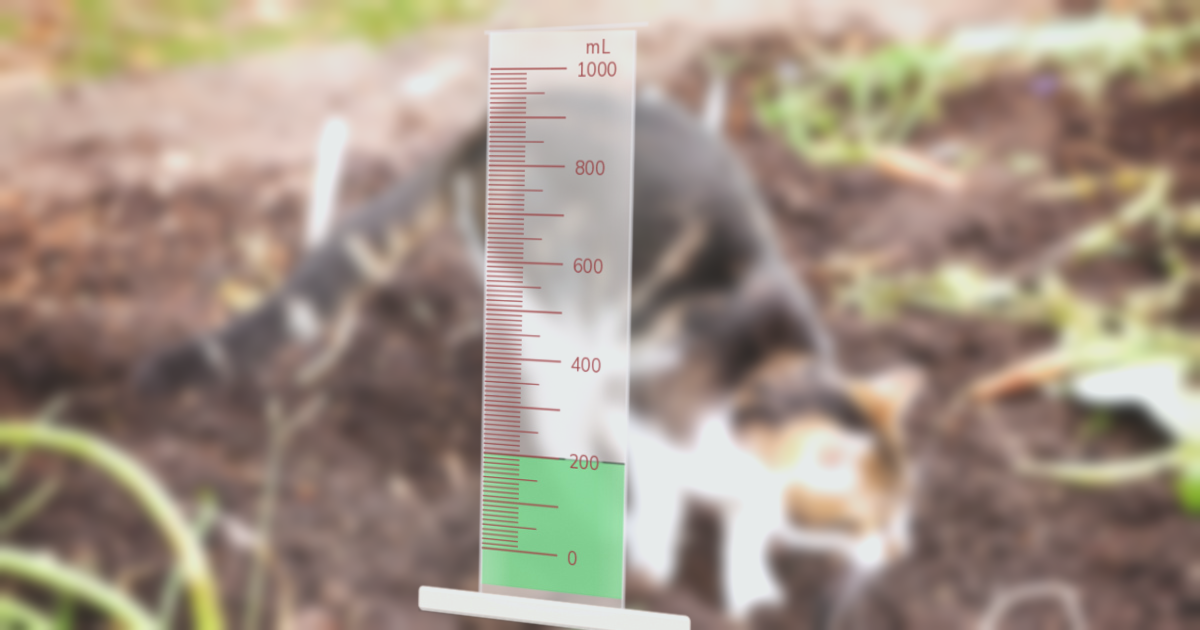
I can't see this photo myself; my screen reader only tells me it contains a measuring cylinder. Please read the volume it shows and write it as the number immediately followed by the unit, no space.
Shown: 200mL
